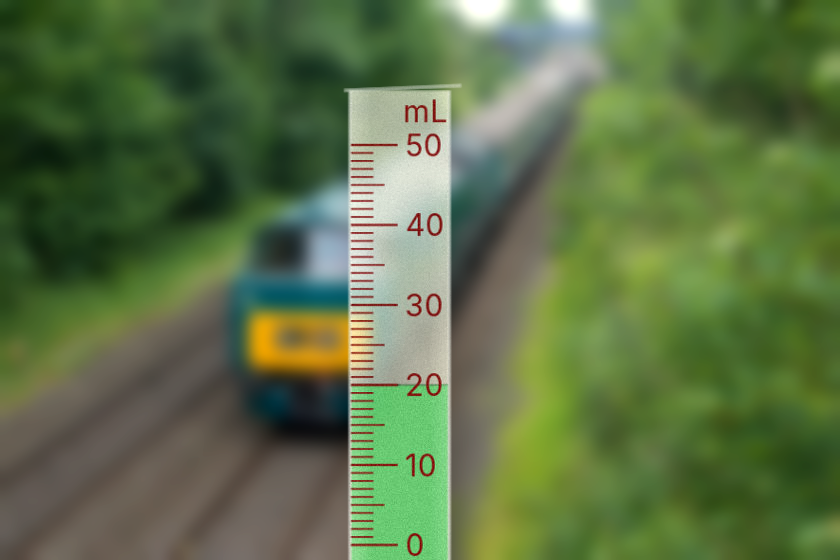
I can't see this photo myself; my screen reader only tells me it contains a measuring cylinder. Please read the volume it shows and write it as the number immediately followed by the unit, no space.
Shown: 20mL
